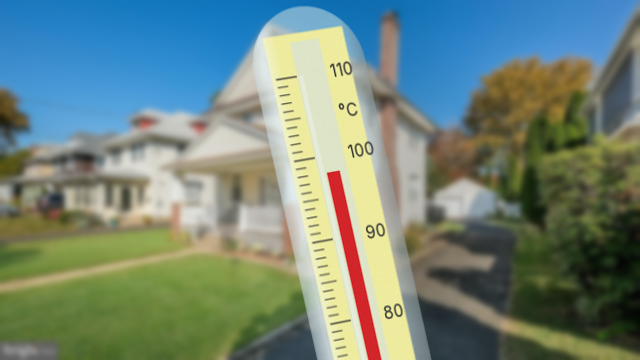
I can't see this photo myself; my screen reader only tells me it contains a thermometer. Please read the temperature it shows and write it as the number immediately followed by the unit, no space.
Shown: 98°C
